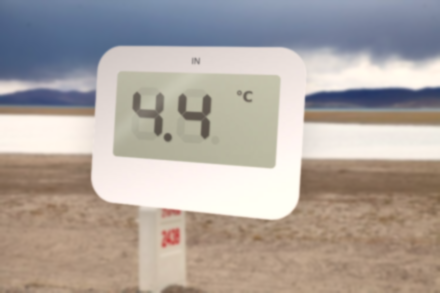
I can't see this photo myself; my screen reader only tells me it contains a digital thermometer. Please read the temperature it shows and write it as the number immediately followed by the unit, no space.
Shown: 4.4°C
